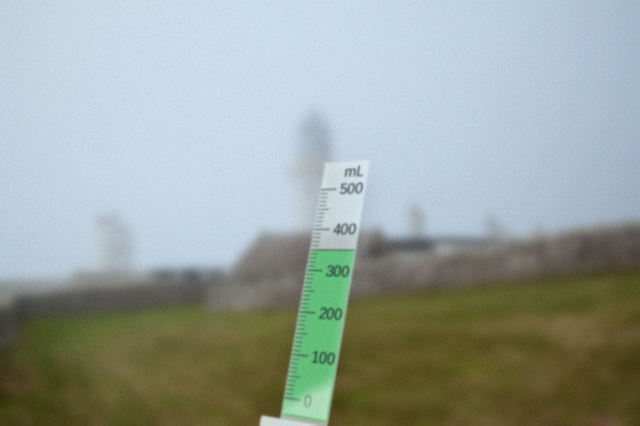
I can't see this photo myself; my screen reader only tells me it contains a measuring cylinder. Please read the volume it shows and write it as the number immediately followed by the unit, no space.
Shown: 350mL
